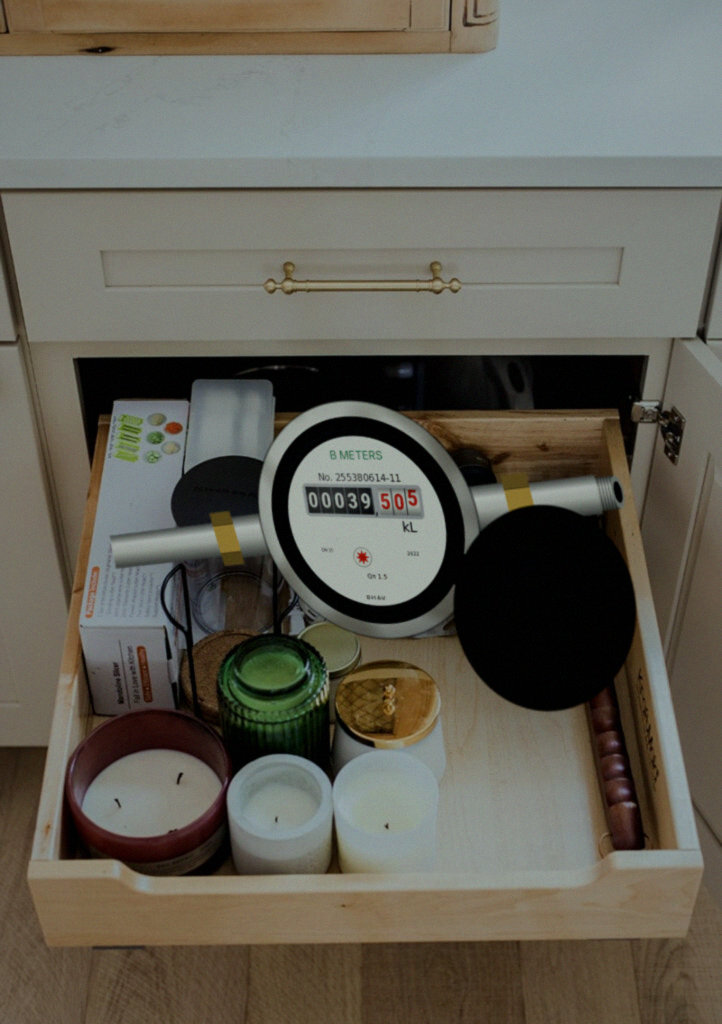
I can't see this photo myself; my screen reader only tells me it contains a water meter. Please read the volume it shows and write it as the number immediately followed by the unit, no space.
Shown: 39.505kL
